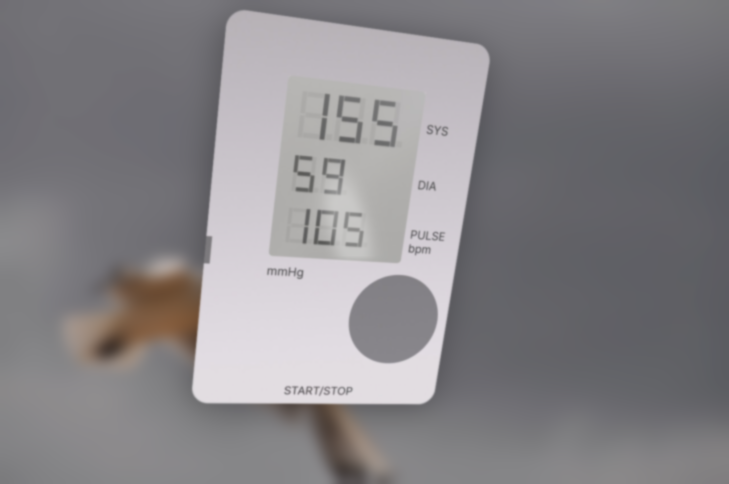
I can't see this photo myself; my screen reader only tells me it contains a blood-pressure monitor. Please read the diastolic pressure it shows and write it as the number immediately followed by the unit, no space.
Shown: 59mmHg
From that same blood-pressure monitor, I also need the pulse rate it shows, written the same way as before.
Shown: 105bpm
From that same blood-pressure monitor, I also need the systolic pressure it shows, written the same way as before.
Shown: 155mmHg
